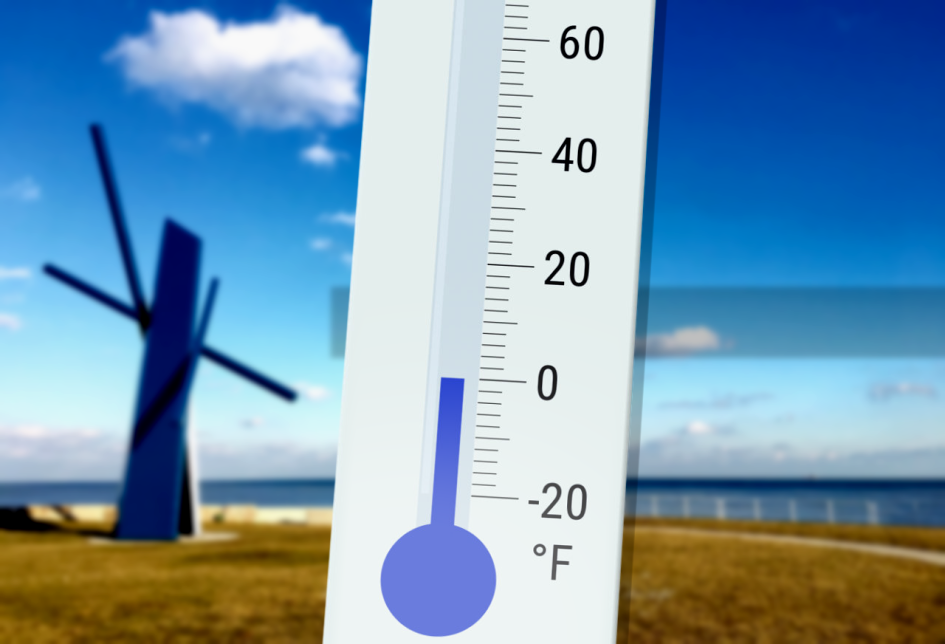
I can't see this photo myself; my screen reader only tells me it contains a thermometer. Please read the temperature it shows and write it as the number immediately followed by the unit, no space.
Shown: 0°F
